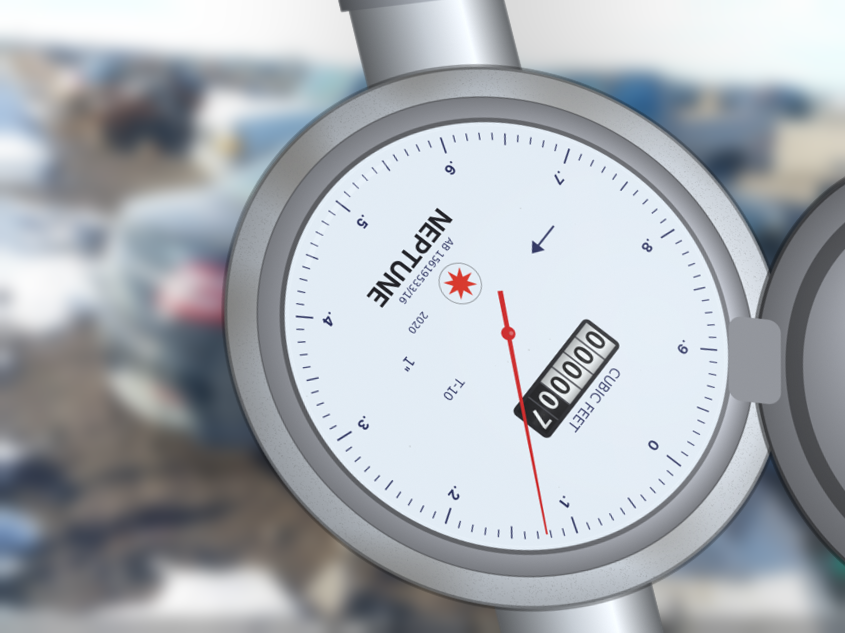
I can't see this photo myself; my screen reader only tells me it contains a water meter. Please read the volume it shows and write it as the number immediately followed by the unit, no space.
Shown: 7.12ft³
